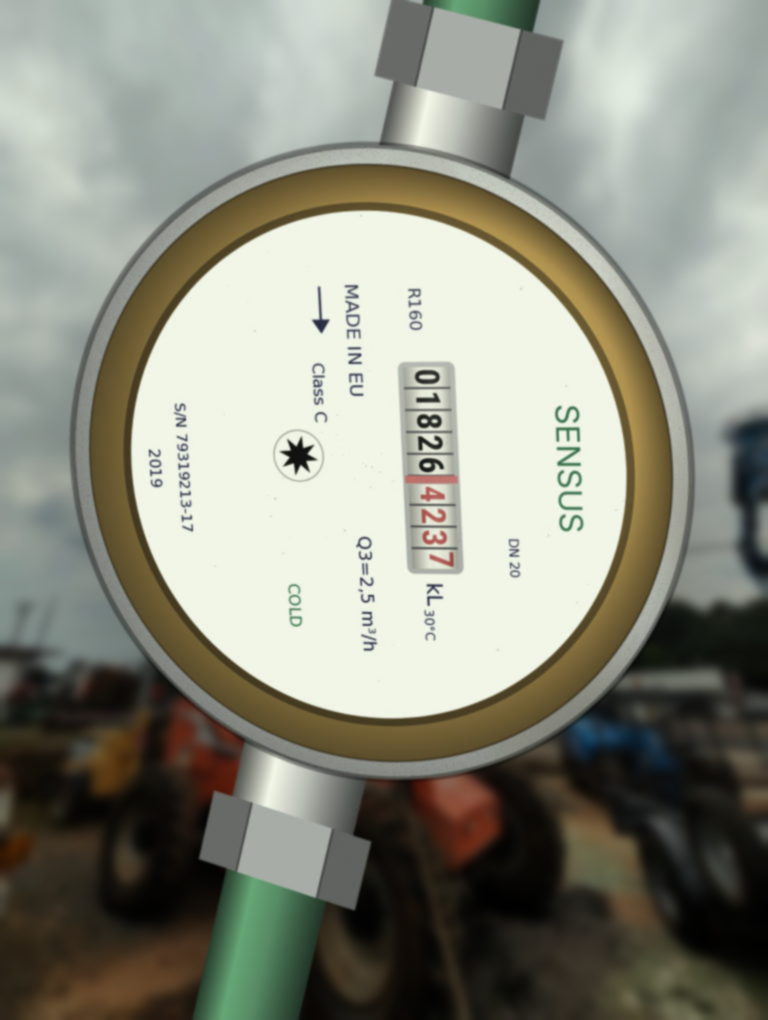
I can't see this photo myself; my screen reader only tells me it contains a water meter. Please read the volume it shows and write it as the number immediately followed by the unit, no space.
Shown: 1826.4237kL
